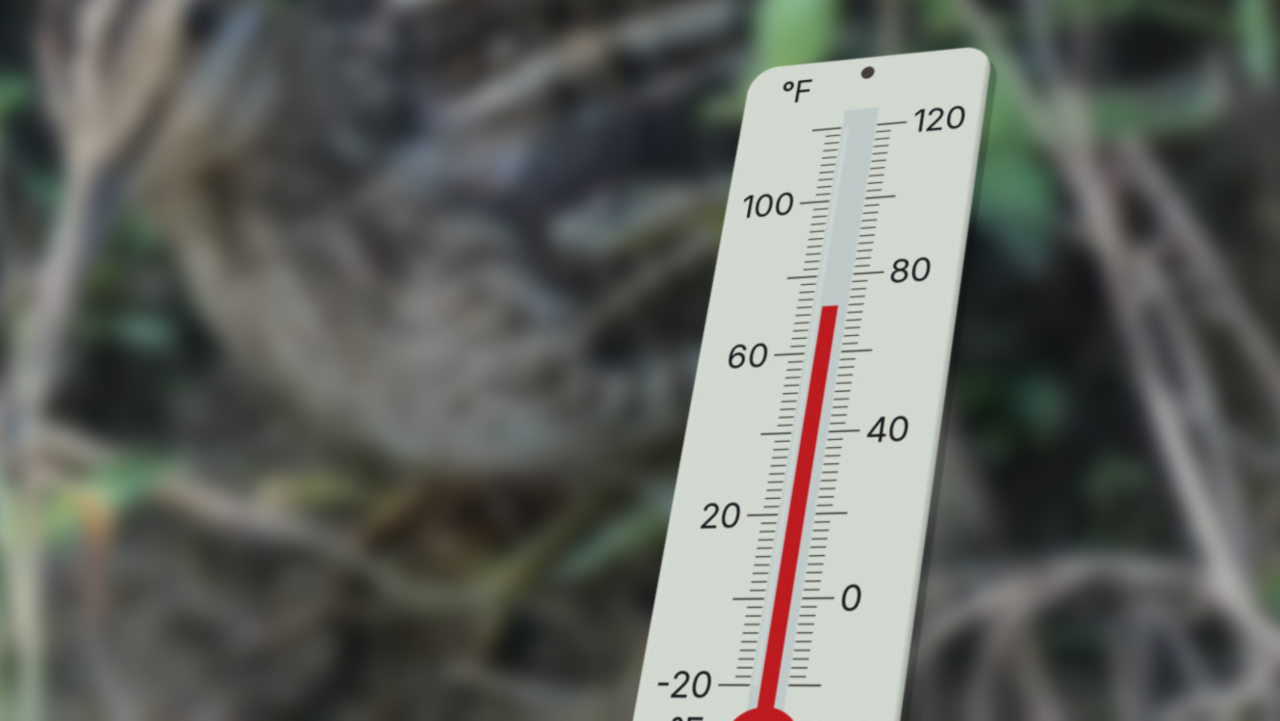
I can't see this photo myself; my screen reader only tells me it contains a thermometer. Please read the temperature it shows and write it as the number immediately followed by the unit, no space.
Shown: 72°F
